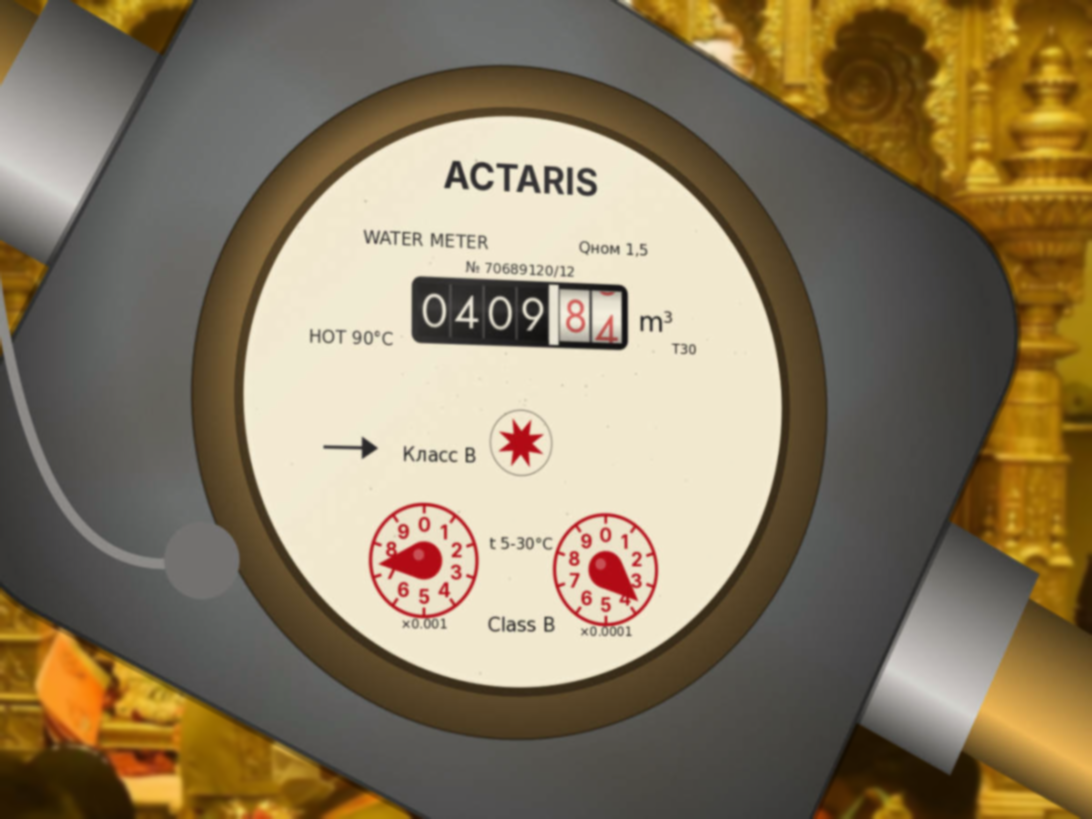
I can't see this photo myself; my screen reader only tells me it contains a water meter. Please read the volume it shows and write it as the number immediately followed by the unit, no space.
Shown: 409.8373m³
